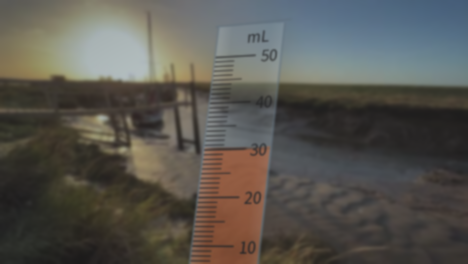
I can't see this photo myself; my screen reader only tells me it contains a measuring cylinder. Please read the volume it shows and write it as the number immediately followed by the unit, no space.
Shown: 30mL
